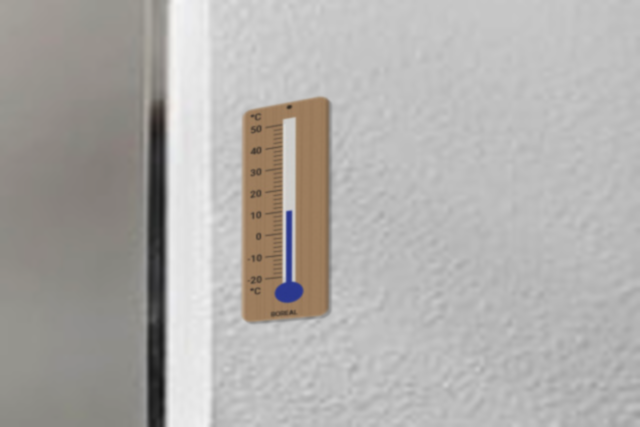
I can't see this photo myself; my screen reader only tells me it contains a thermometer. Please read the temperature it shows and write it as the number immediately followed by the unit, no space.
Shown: 10°C
